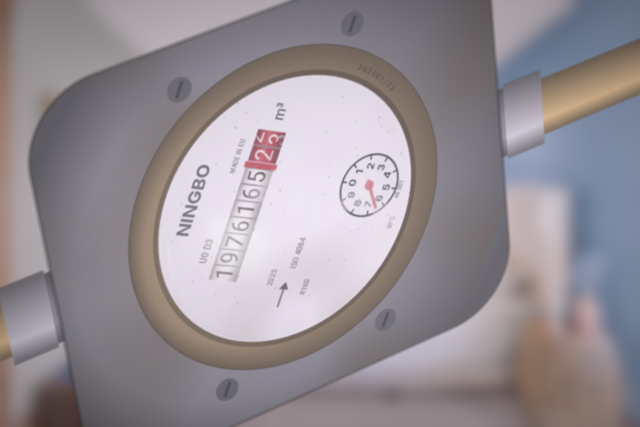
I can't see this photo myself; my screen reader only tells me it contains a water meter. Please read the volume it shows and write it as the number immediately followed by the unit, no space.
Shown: 1976165.226m³
